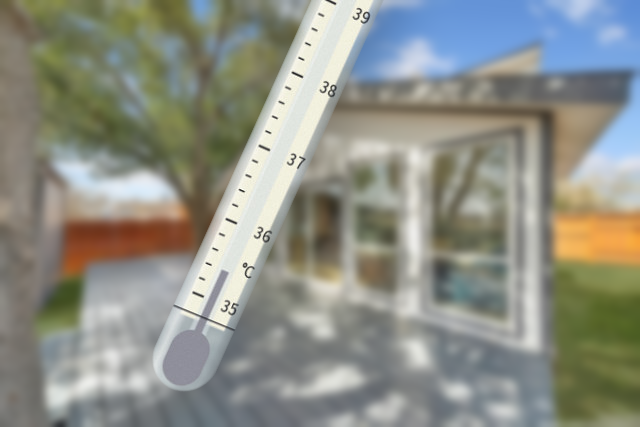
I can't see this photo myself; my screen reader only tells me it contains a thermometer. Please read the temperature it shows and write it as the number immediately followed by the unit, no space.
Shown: 35.4°C
